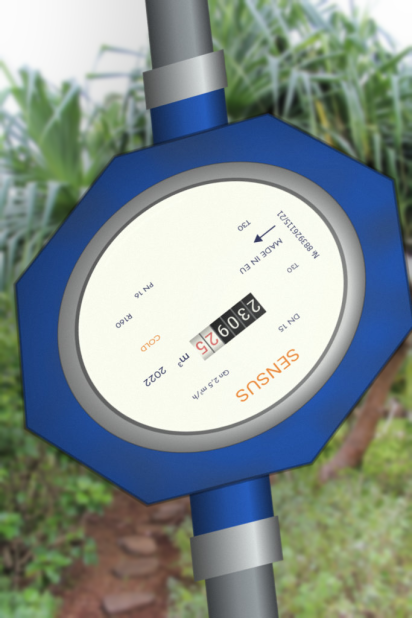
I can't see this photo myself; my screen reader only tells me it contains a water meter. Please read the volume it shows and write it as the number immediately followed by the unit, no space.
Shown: 2309.25m³
